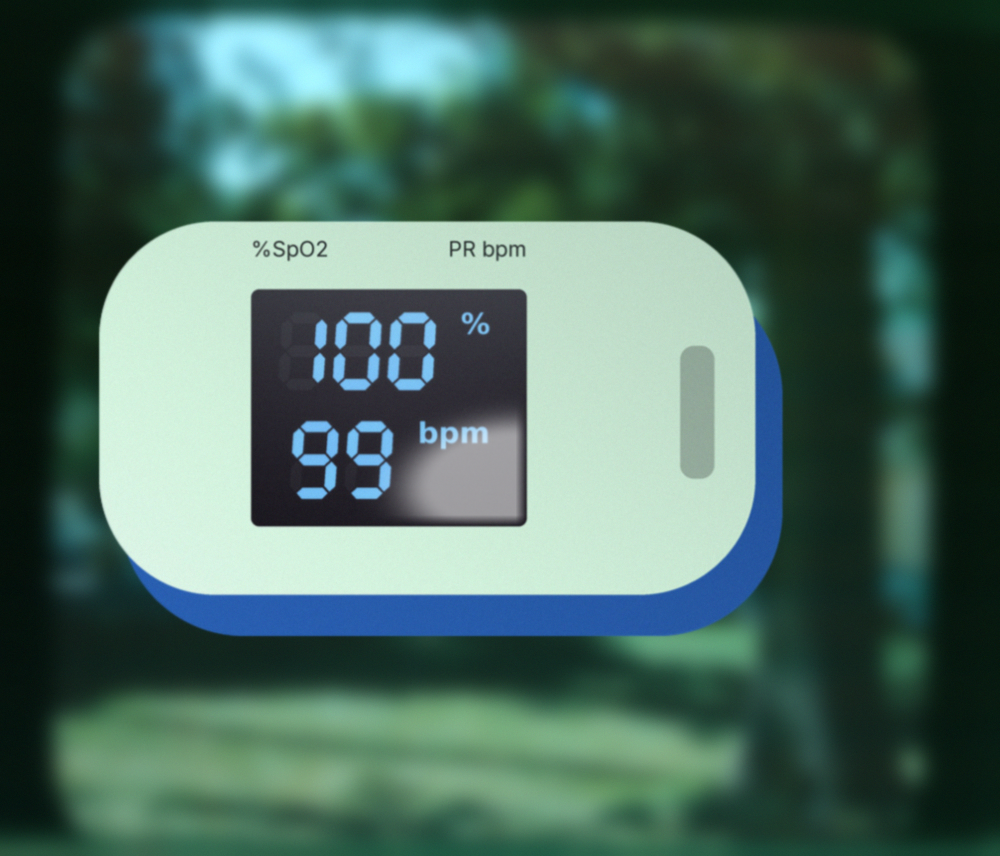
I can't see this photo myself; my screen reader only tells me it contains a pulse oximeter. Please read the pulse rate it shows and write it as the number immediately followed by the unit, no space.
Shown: 99bpm
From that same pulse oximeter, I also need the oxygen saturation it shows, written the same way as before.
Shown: 100%
